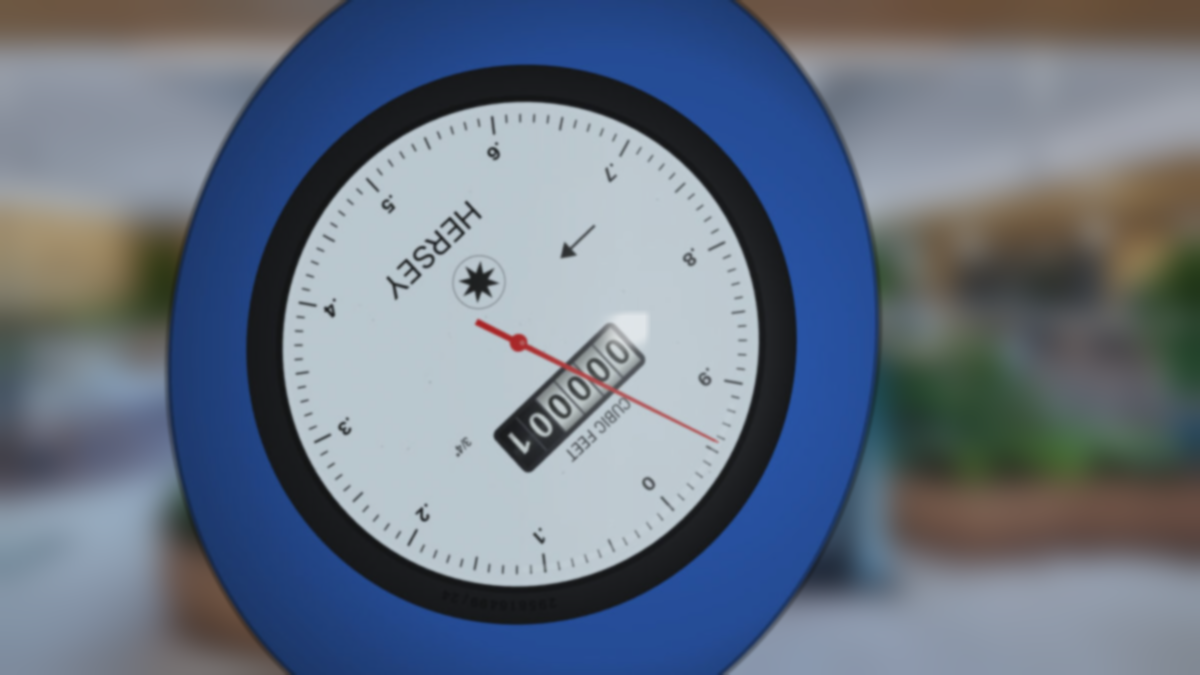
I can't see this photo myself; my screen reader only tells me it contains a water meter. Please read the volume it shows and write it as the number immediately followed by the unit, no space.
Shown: 0.94ft³
